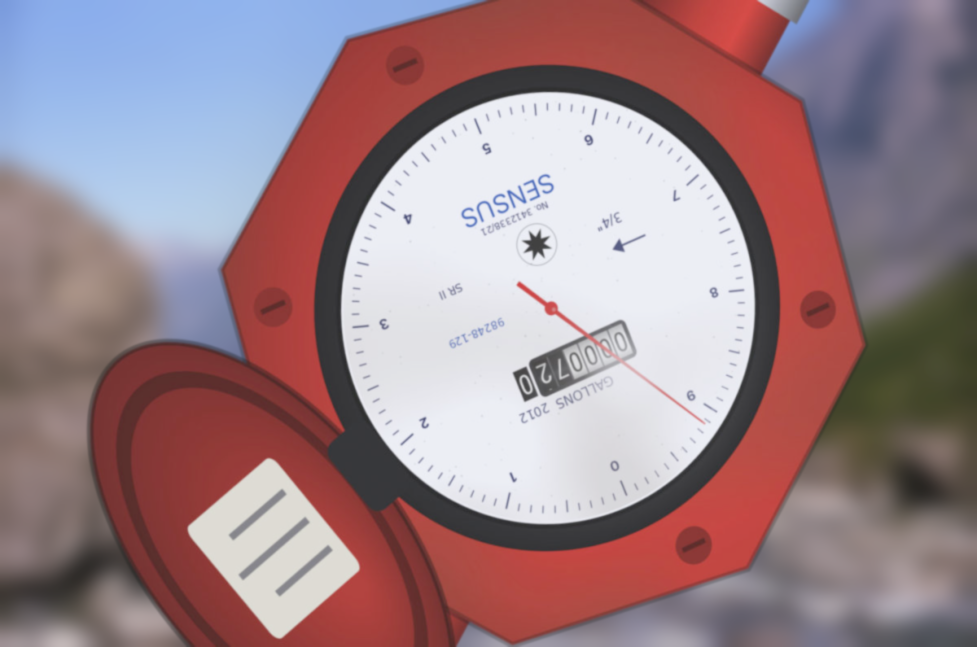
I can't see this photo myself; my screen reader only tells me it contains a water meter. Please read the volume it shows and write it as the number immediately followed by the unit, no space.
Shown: 719.1gal
